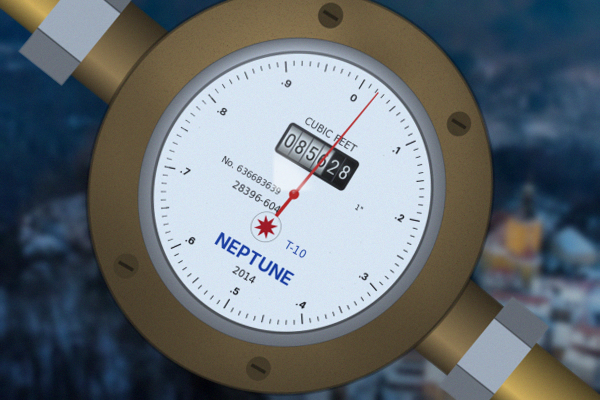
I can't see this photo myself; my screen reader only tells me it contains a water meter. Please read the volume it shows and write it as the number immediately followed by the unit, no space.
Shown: 85628.02ft³
